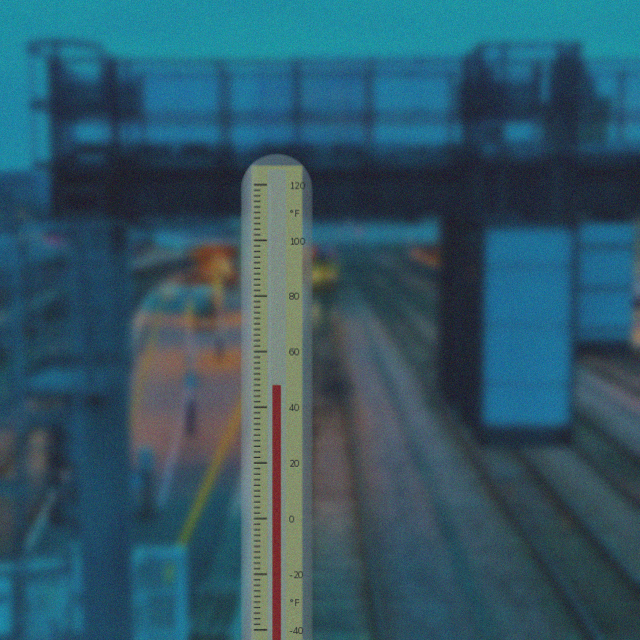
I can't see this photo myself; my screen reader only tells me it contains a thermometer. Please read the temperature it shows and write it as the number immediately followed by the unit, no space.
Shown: 48°F
